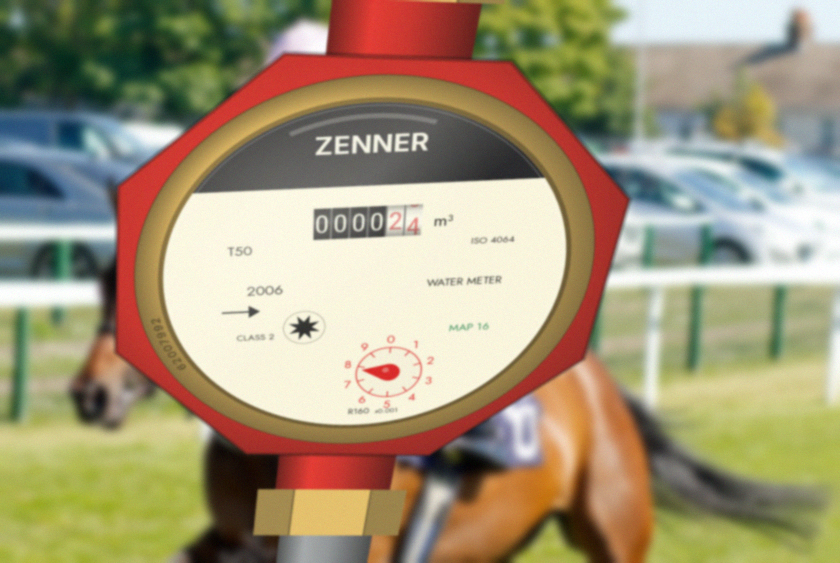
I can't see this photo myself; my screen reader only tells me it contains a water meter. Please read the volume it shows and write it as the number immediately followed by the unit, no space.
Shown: 0.237m³
